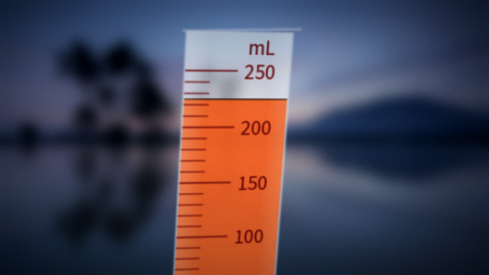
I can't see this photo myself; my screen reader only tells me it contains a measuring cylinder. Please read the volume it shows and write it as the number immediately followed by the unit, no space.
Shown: 225mL
